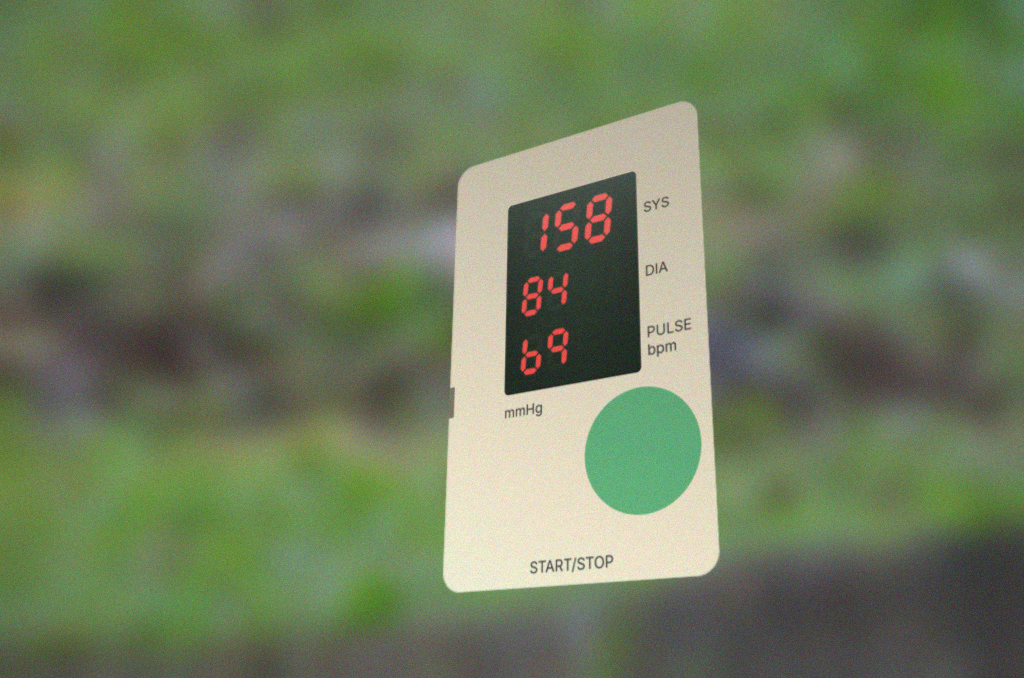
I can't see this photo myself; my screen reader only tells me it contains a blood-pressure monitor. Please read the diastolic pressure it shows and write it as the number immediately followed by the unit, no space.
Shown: 84mmHg
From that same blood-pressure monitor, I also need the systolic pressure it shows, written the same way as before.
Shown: 158mmHg
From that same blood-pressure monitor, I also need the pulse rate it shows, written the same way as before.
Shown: 69bpm
